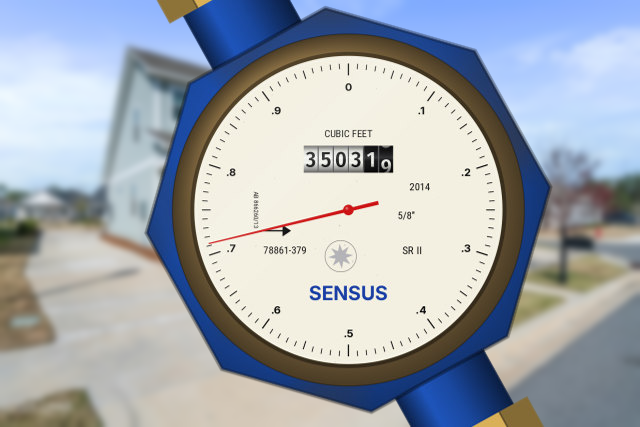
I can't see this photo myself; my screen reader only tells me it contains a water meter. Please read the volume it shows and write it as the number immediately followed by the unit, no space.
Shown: 350318.71ft³
